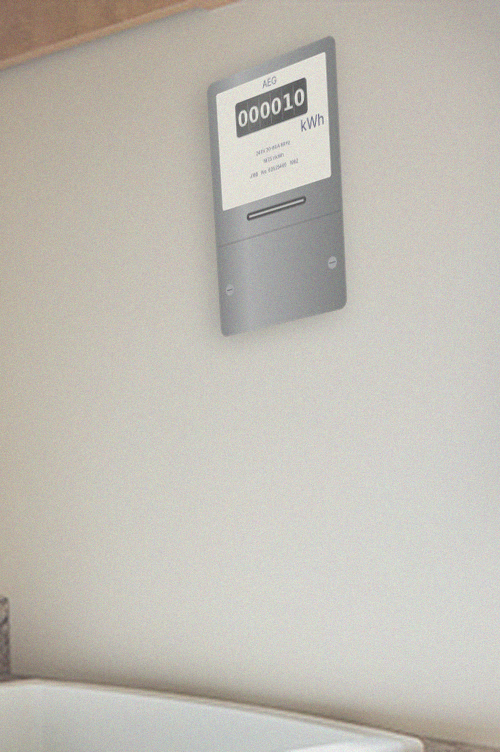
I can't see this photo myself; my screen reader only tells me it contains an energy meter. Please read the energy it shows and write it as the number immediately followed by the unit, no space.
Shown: 10kWh
